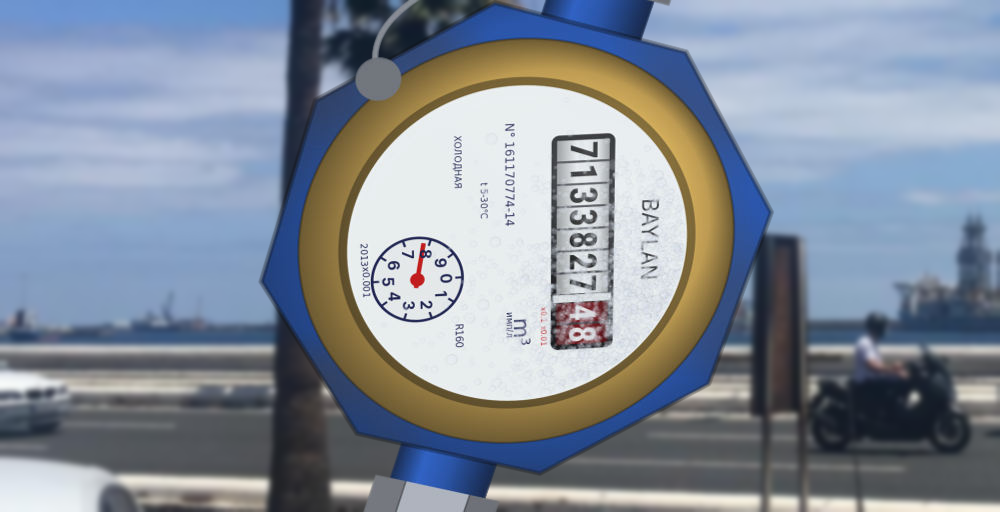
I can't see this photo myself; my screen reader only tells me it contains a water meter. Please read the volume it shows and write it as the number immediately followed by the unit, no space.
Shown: 7133827.487m³
